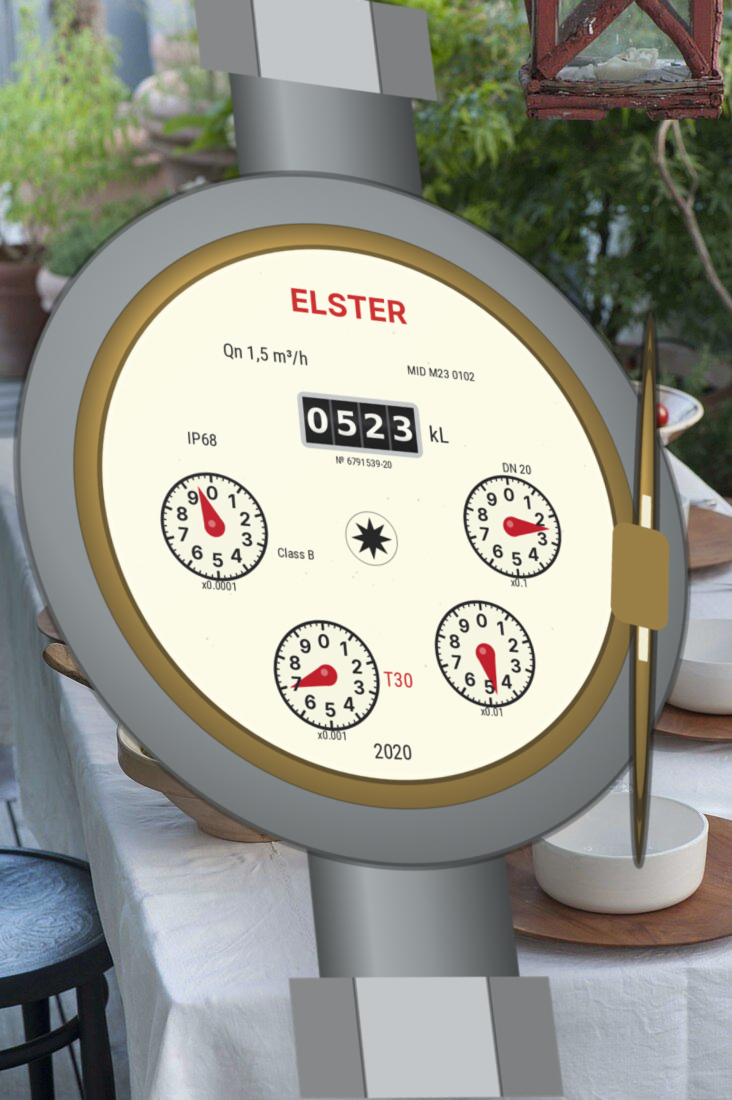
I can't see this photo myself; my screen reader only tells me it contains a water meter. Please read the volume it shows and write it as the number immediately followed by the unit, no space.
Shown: 523.2469kL
